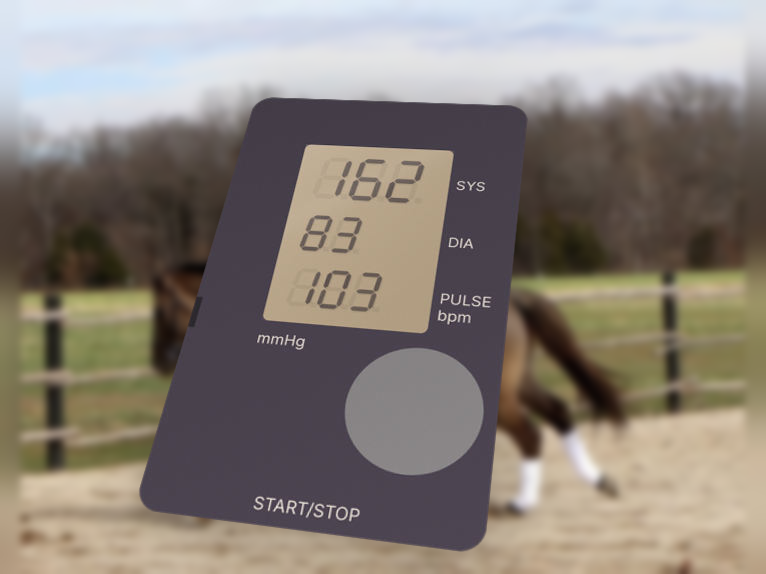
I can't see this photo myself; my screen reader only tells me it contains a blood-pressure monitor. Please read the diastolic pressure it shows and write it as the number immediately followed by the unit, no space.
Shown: 83mmHg
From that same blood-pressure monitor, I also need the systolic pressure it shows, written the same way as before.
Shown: 162mmHg
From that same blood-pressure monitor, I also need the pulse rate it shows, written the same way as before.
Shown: 103bpm
